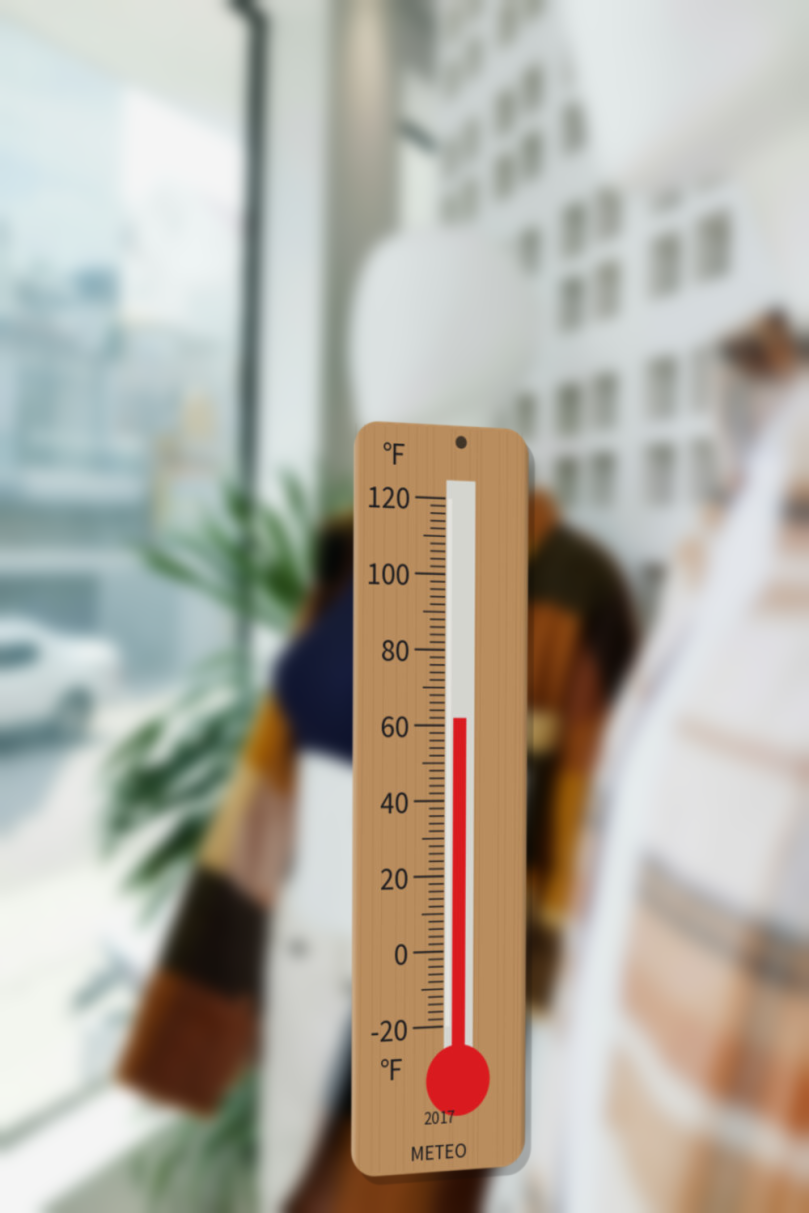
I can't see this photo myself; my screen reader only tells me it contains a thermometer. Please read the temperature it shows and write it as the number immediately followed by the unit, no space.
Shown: 62°F
